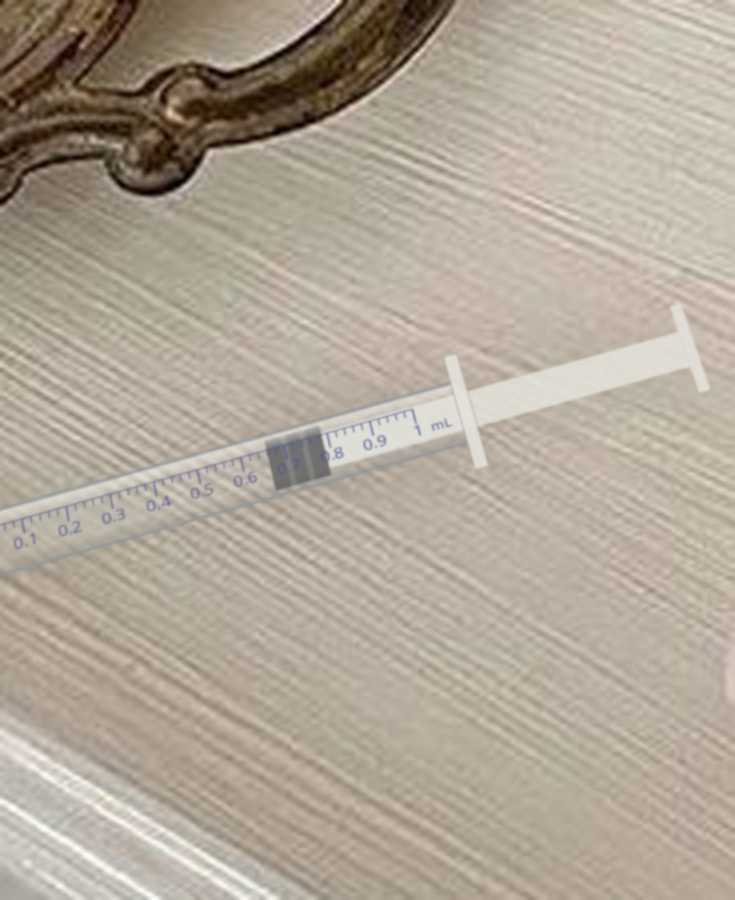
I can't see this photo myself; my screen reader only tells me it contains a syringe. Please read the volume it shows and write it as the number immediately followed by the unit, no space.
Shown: 0.66mL
